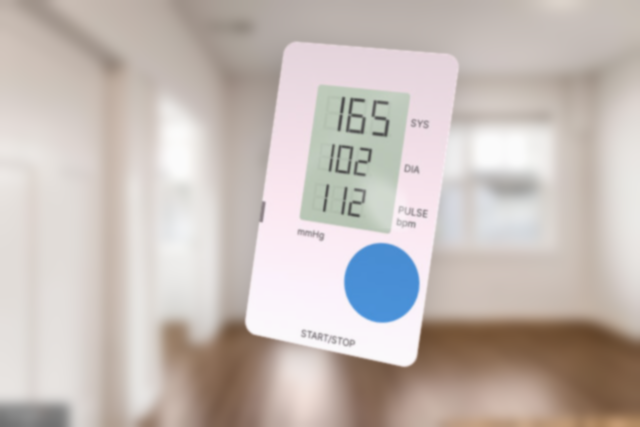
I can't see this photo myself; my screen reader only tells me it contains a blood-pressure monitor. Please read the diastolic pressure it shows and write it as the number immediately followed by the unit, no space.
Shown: 102mmHg
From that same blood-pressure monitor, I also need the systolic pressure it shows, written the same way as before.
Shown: 165mmHg
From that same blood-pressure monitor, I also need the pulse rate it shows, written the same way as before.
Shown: 112bpm
